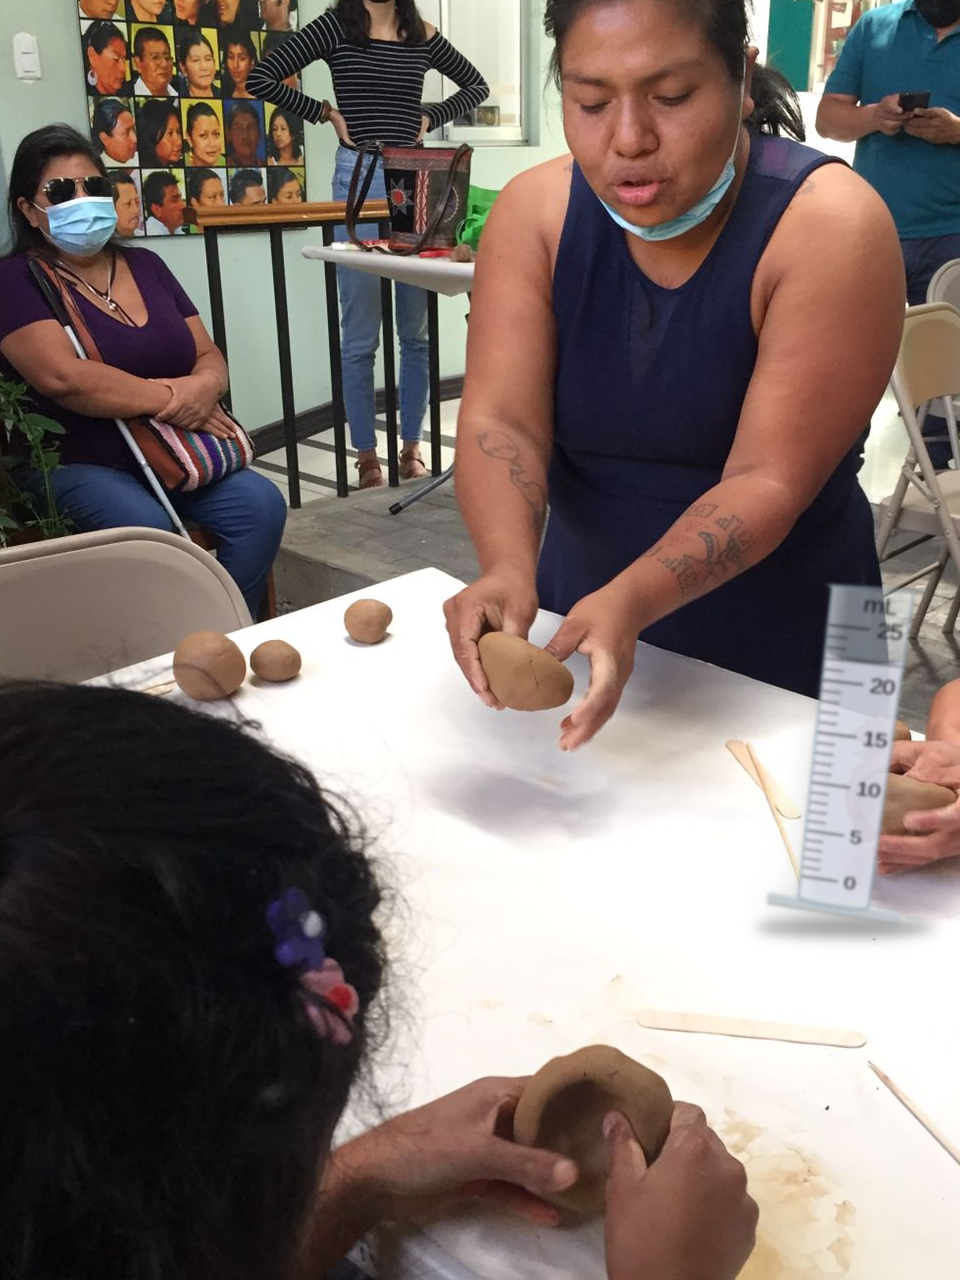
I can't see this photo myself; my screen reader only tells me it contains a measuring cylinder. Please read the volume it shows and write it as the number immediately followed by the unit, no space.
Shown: 22mL
